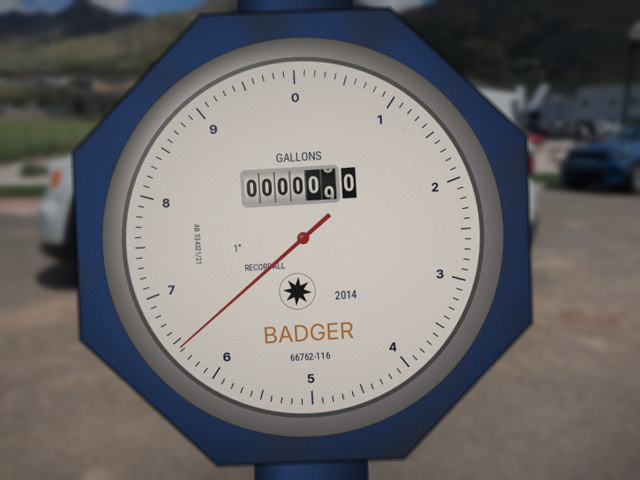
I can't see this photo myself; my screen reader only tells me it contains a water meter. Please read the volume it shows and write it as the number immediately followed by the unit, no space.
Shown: 86.4gal
